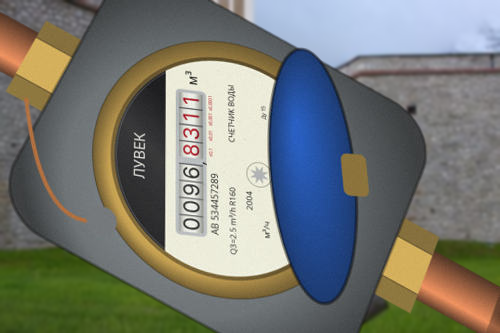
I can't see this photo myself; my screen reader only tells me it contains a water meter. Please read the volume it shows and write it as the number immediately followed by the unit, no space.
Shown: 96.8311m³
